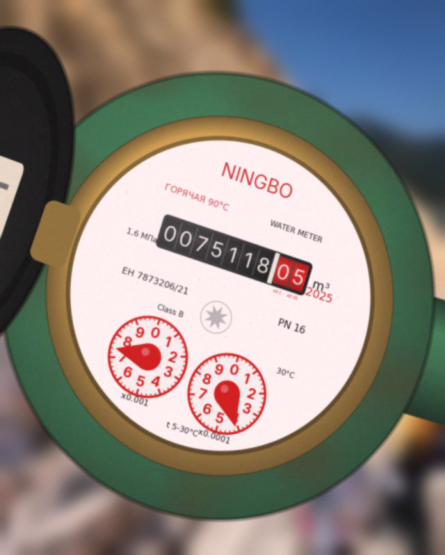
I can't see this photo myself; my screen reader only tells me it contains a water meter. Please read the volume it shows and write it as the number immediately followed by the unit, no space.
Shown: 75118.0574m³
